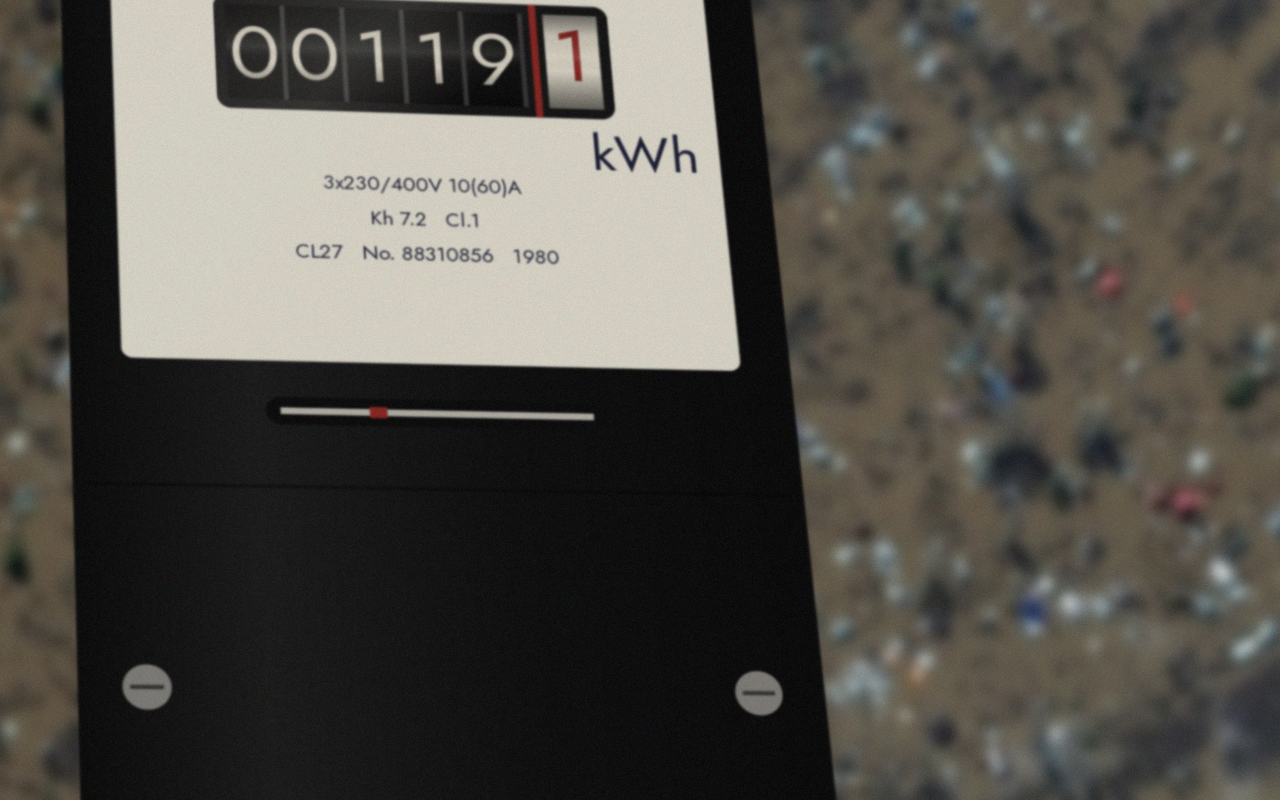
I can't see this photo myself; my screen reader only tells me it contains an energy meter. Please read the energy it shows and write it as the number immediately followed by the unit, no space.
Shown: 119.1kWh
